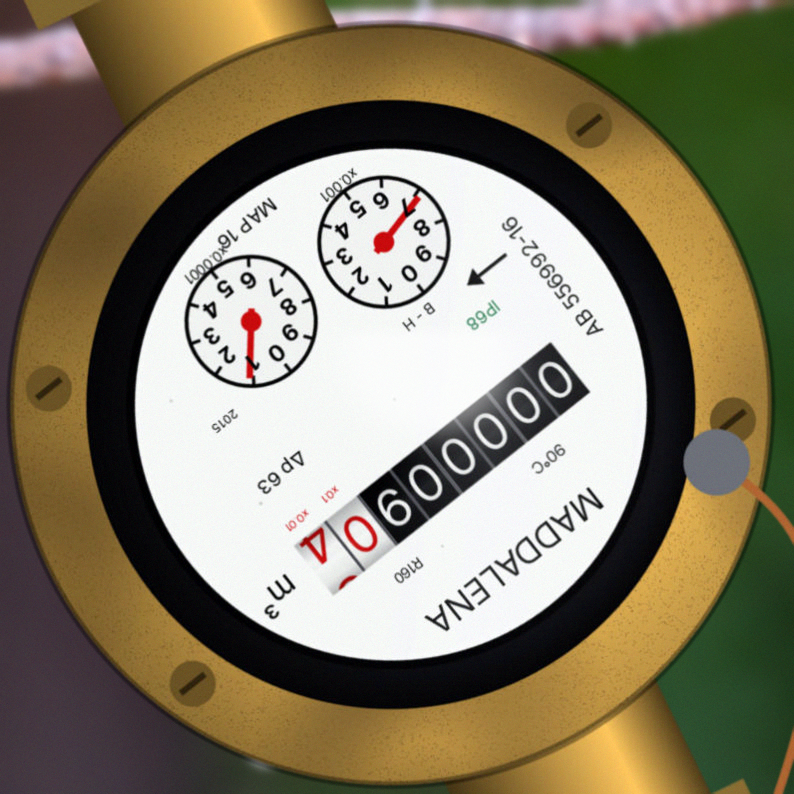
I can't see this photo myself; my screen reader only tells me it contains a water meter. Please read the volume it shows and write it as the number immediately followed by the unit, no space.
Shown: 9.0371m³
